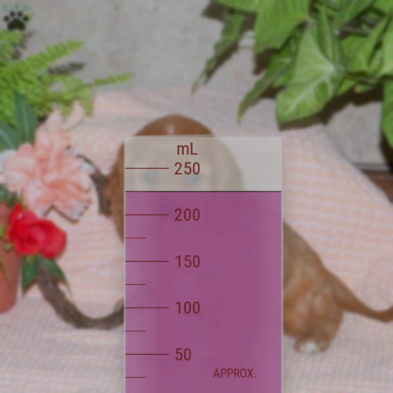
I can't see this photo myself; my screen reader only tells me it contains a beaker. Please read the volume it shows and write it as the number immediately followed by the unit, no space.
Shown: 225mL
